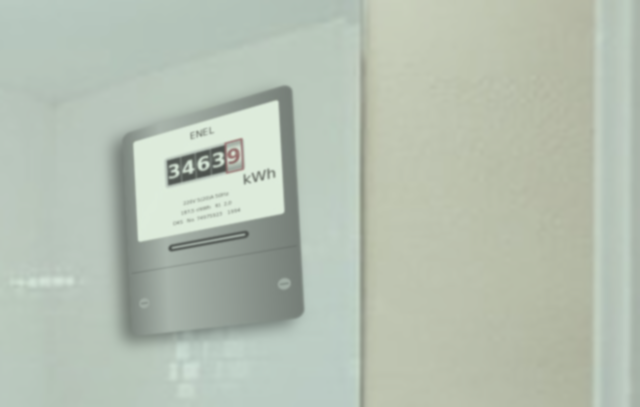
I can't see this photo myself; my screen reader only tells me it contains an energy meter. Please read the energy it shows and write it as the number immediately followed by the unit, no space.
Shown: 3463.9kWh
